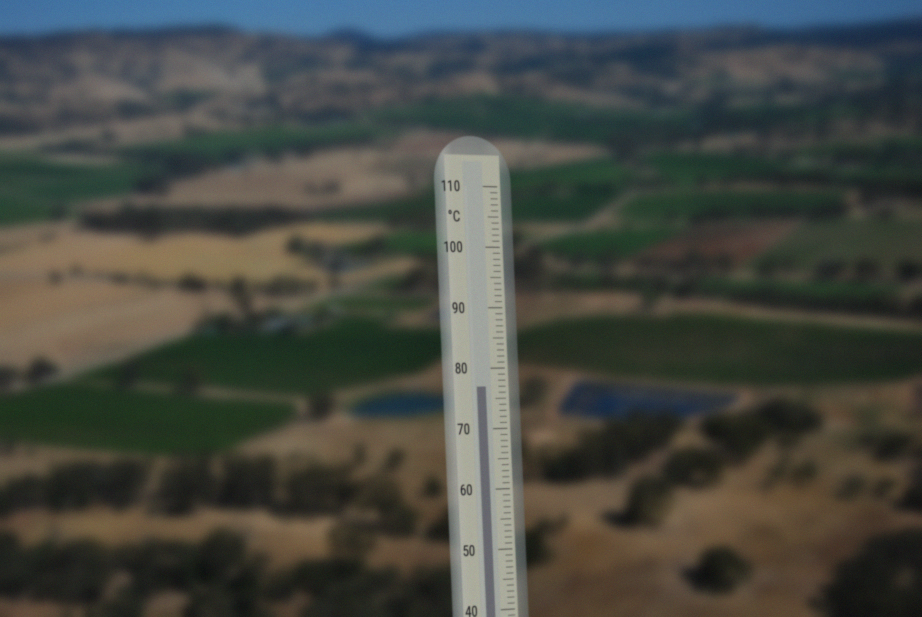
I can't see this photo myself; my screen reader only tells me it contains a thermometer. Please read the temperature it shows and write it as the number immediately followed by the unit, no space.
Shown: 77°C
